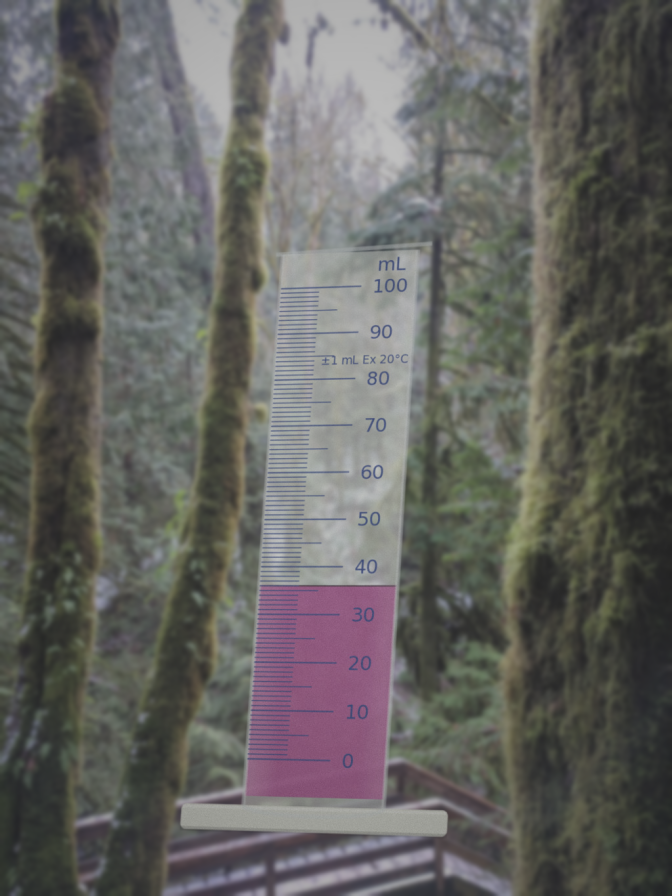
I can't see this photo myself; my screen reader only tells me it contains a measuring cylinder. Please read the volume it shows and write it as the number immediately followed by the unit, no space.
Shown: 36mL
